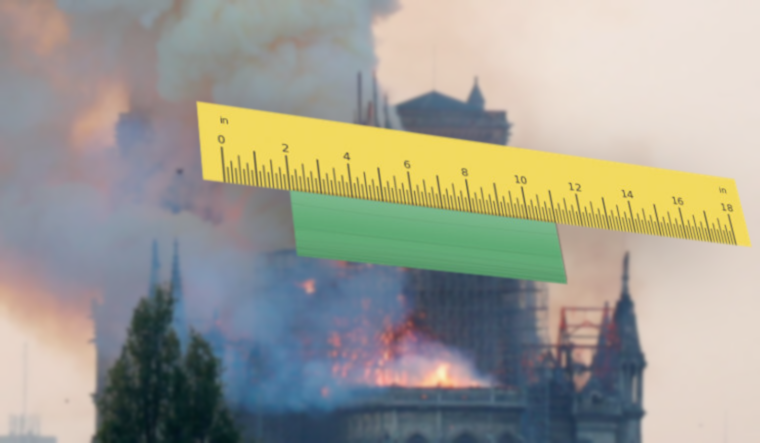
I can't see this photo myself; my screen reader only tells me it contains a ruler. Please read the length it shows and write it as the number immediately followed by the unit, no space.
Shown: 9in
